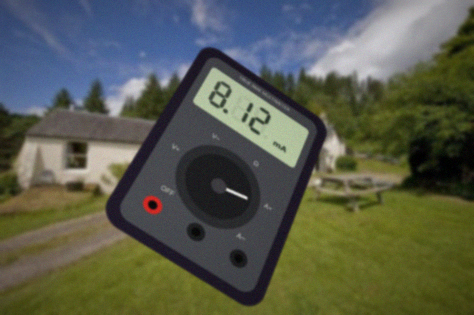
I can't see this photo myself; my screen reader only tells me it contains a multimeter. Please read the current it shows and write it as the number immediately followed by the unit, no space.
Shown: 8.12mA
